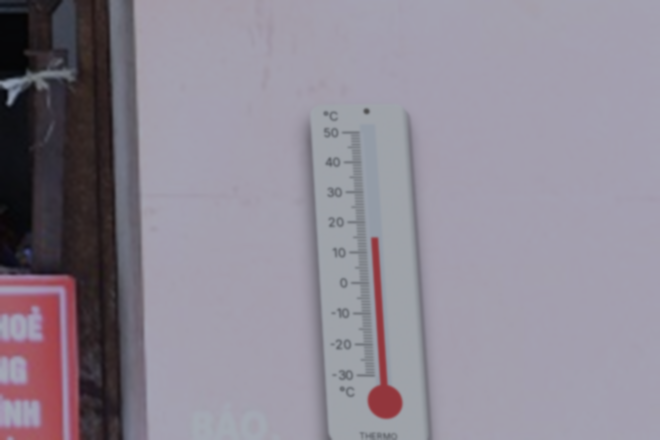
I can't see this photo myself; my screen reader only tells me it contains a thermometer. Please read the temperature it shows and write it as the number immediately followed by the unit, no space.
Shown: 15°C
